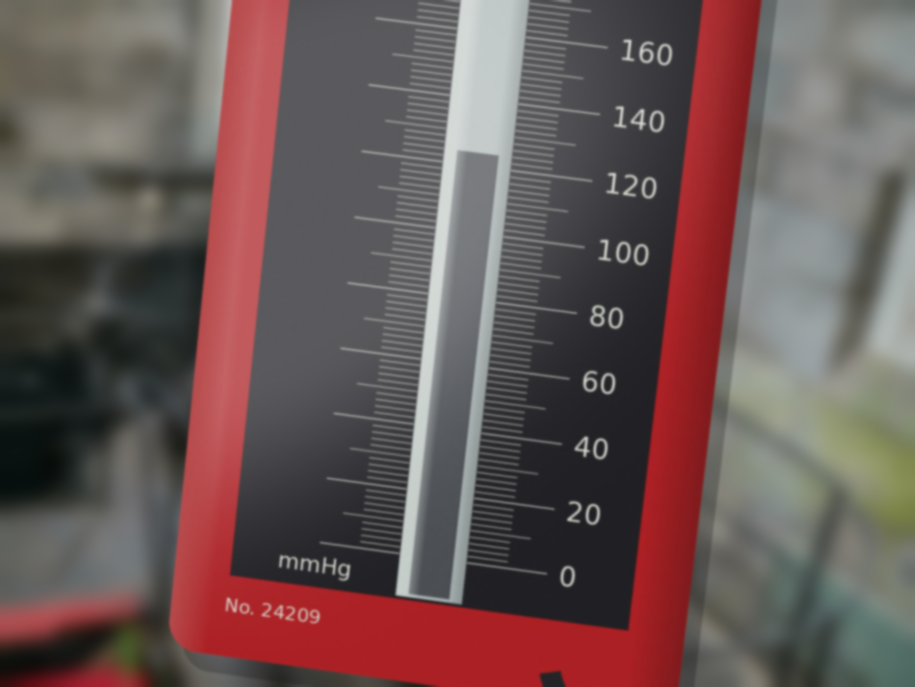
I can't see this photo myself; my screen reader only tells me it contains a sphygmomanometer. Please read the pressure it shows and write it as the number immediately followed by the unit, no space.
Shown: 124mmHg
